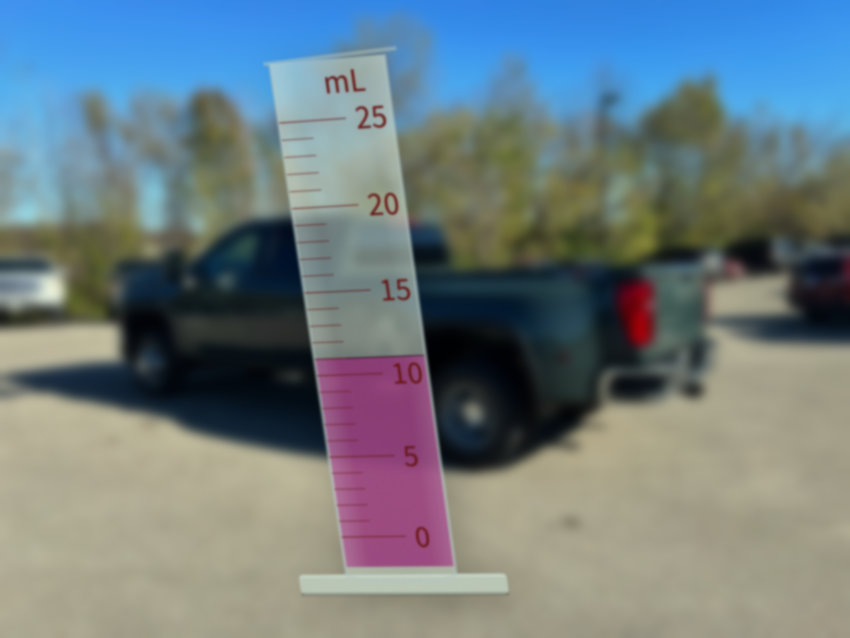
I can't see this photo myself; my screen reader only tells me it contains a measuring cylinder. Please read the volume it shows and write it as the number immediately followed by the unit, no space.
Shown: 11mL
